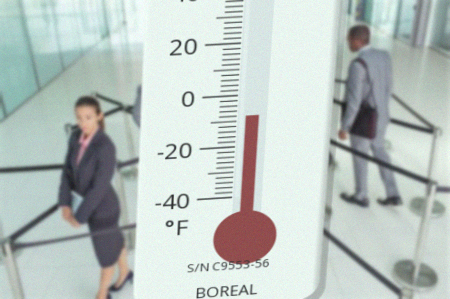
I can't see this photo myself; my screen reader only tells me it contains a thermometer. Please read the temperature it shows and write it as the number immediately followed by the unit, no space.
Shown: -8°F
